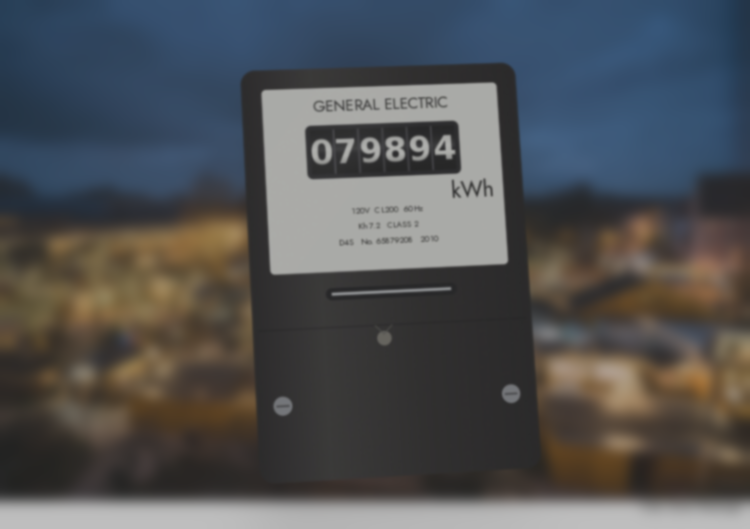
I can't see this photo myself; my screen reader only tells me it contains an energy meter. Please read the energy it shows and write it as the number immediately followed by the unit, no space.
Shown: 79894kWh
